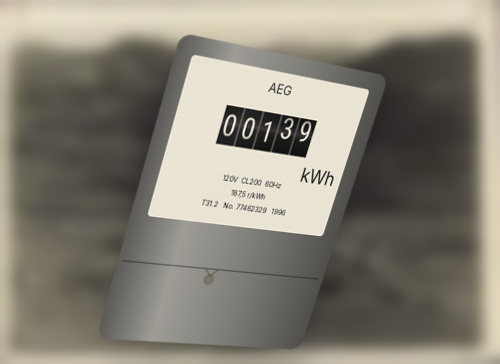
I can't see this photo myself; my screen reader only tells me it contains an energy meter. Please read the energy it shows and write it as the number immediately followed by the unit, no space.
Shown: 139kWh
